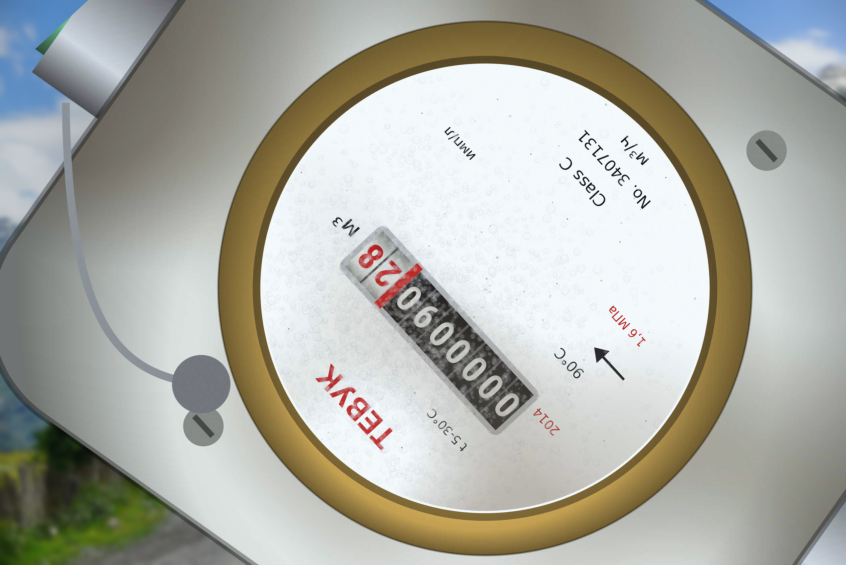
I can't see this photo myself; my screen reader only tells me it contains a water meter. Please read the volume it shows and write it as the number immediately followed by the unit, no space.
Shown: 90.28m³
